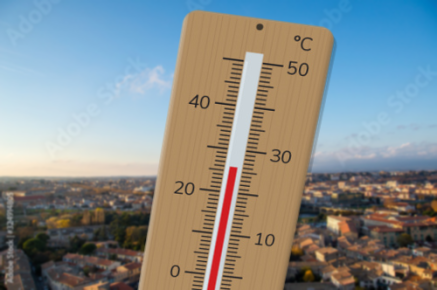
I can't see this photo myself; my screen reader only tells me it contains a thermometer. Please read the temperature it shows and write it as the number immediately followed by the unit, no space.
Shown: 26°C
